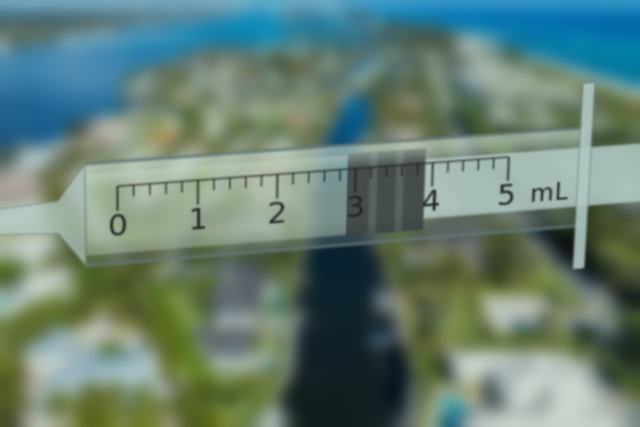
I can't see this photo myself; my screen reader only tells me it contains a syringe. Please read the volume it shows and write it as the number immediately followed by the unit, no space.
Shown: 2.9mL
